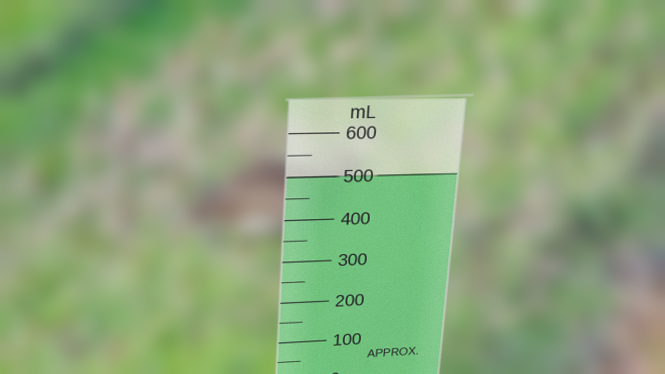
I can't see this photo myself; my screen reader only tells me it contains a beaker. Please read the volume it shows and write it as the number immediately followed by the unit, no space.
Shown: 500mL
